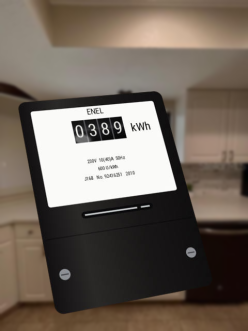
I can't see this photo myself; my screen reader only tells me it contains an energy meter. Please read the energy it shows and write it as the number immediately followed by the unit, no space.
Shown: 389kWh
